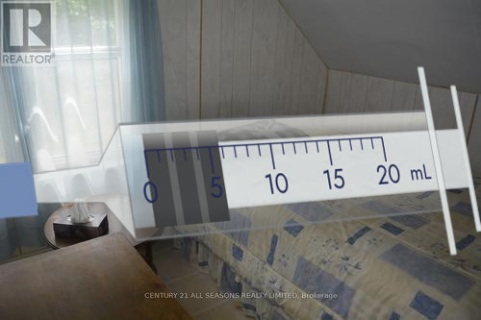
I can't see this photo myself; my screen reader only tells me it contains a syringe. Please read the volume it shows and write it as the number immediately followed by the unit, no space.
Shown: 0mL
